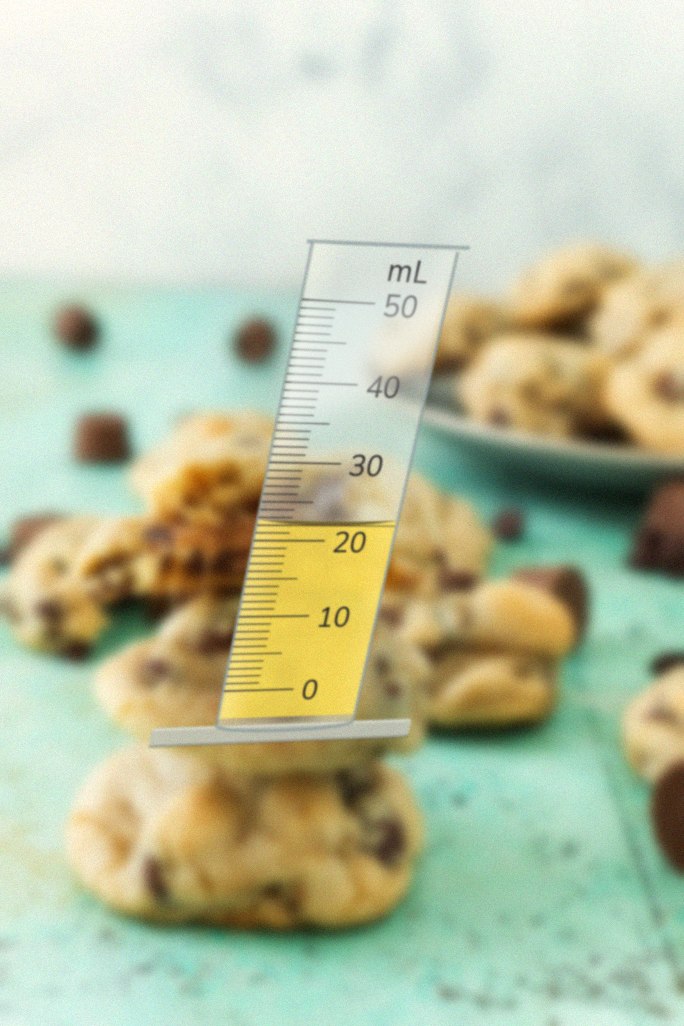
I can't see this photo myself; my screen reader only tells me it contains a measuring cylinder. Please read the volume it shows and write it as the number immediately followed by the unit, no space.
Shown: 22mL
